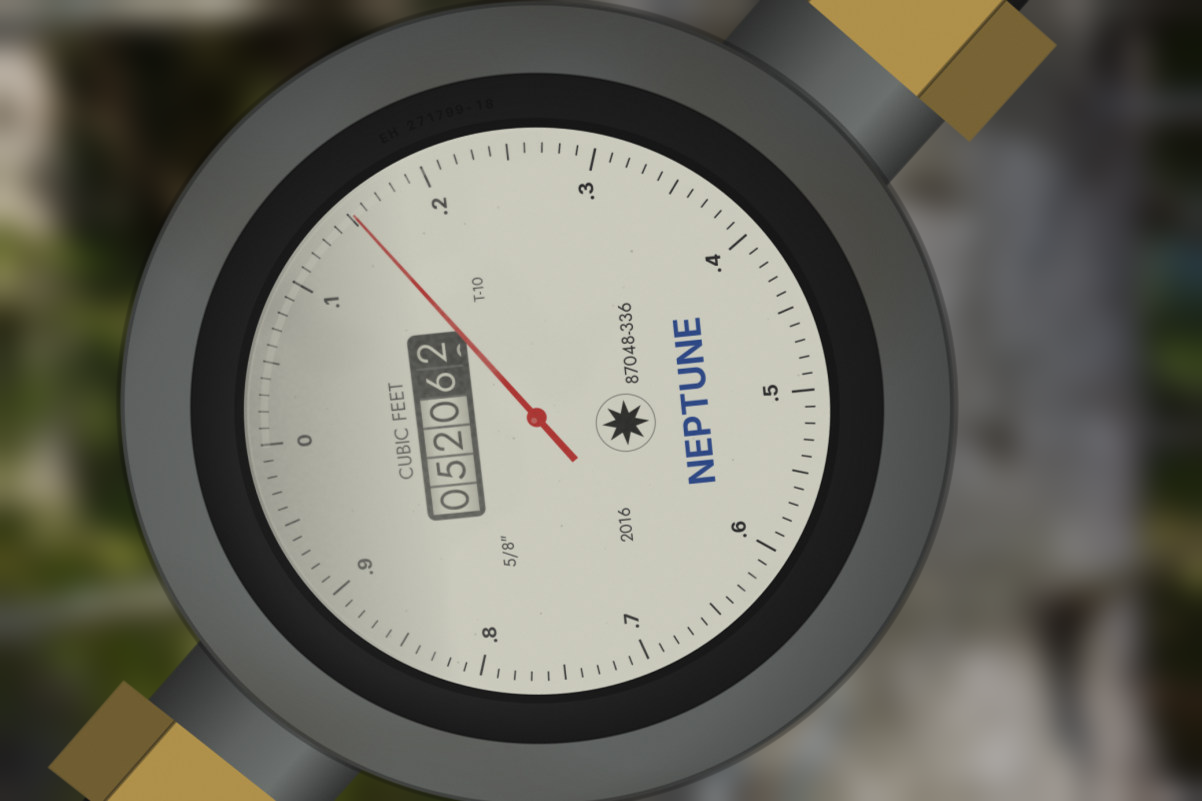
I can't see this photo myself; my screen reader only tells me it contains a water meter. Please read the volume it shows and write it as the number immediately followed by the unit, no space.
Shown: 52062.15ft³
